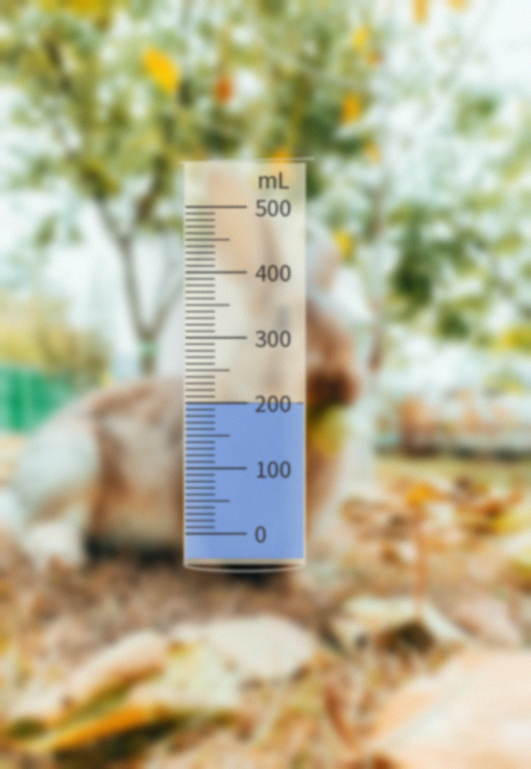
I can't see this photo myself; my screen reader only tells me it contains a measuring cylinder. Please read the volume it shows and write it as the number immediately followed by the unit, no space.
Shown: 200mL
